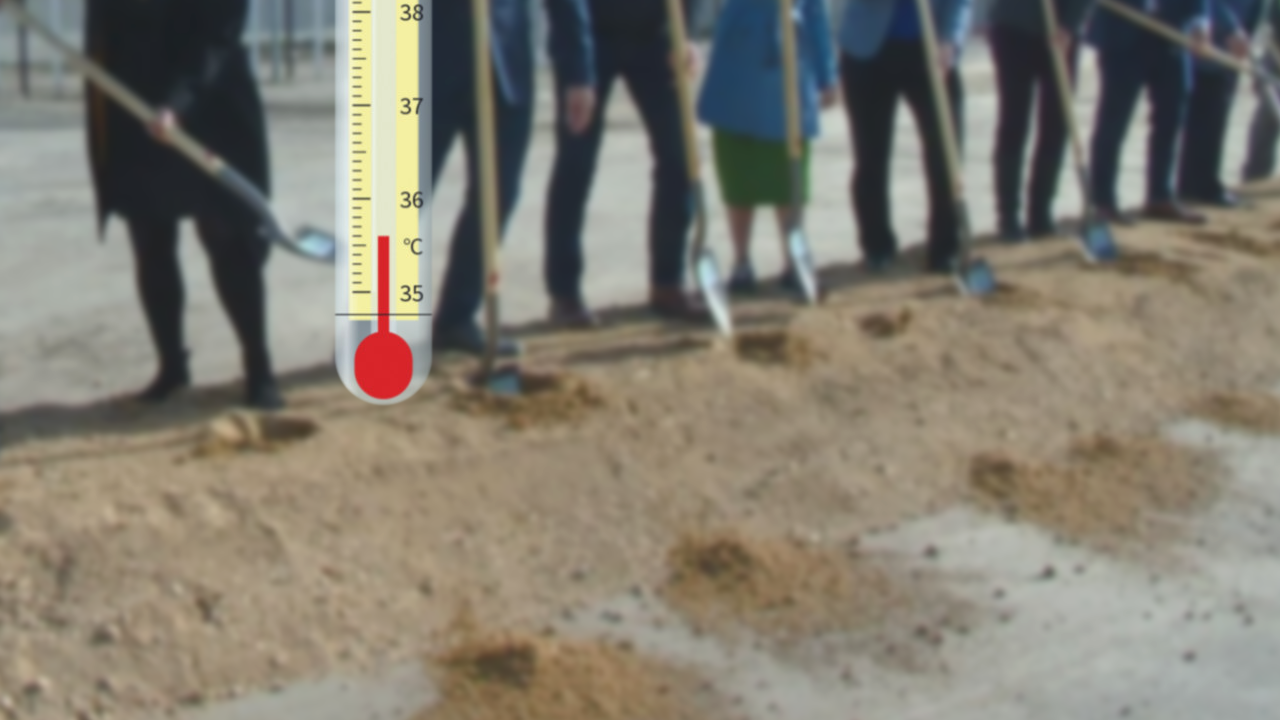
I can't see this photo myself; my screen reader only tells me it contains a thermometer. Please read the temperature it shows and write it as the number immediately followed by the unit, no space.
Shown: 35.6°C
